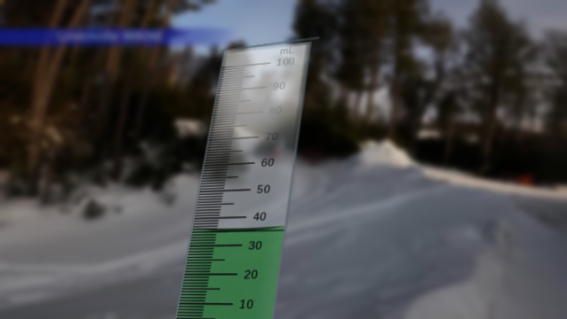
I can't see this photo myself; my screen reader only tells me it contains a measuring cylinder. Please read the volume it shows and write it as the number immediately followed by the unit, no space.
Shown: 35mL
